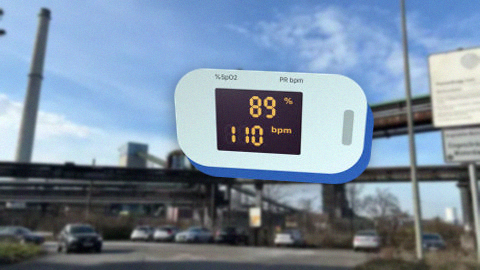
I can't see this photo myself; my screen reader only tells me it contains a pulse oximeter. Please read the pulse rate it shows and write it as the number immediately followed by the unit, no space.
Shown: 110bpm
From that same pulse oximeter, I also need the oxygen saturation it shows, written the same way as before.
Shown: 89%
